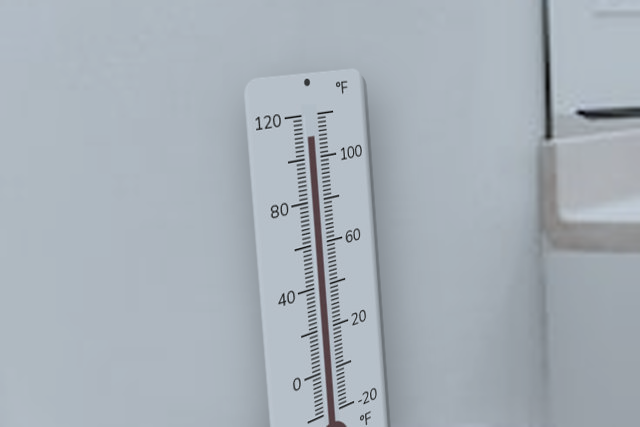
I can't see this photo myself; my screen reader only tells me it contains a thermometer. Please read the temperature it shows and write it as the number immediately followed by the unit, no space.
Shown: 110°F
